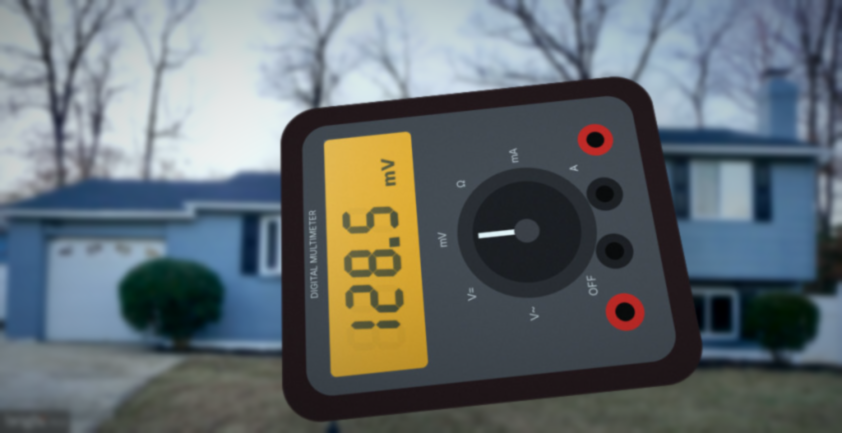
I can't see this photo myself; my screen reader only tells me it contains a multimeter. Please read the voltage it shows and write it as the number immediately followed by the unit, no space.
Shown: 128.5mV
